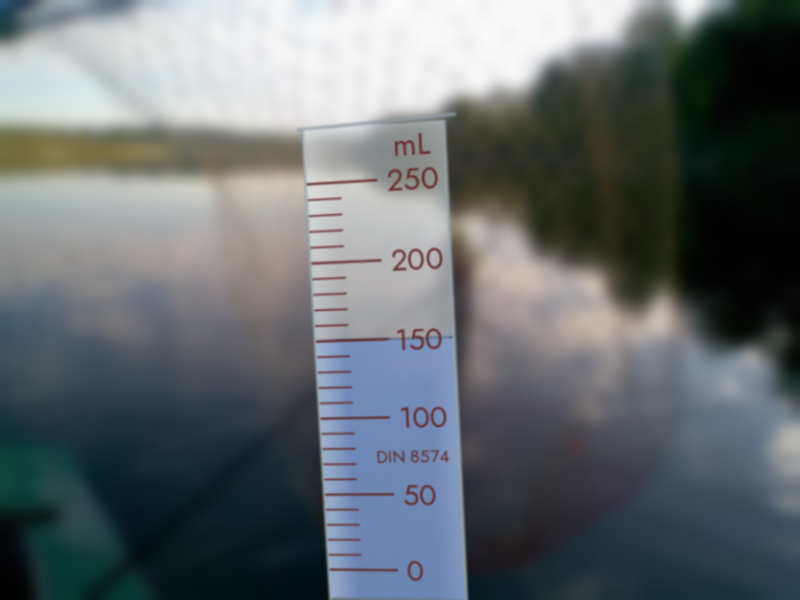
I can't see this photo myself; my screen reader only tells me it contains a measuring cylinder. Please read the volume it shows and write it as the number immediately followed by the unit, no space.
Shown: 150mL
